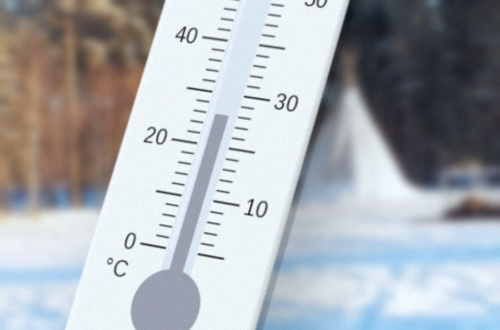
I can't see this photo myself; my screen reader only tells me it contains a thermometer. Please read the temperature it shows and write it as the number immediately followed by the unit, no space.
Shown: 26°C
